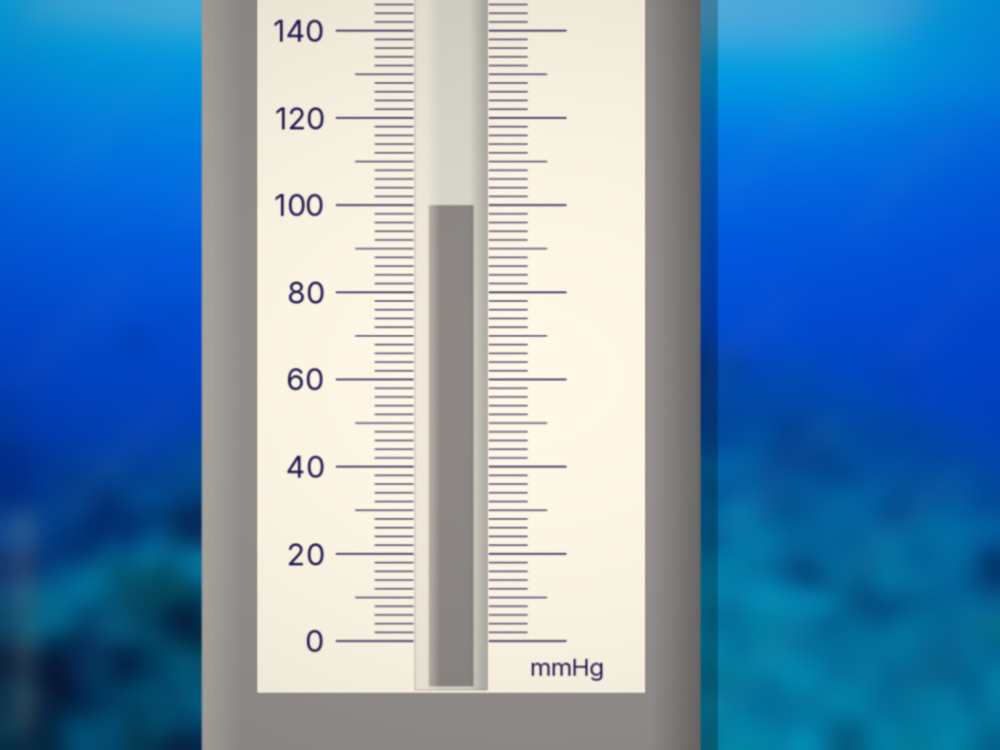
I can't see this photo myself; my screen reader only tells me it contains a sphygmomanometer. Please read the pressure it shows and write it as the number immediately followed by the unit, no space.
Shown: 100mmHg
